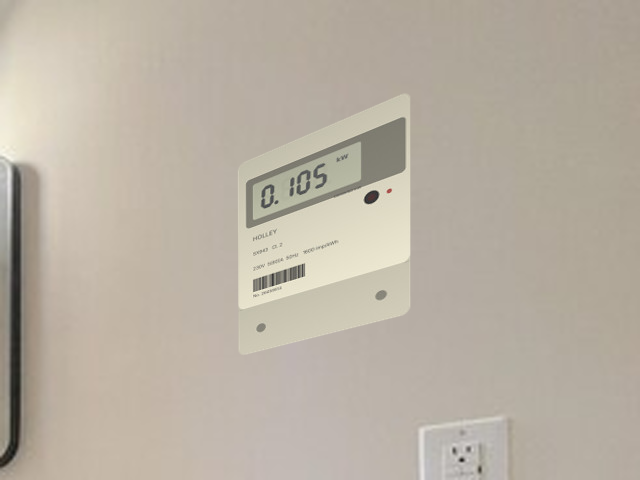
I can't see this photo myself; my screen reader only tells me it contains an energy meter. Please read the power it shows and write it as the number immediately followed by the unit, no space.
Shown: 0.105kW
